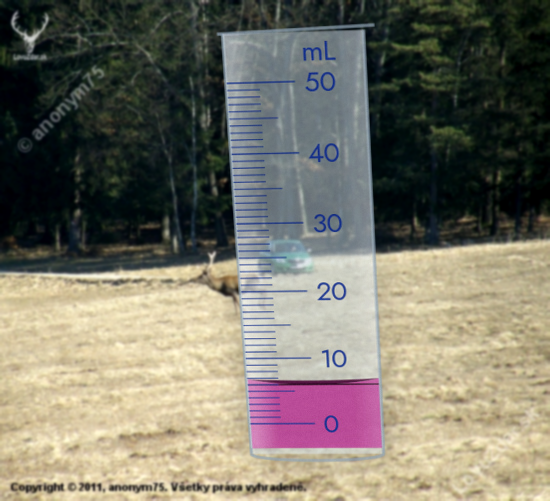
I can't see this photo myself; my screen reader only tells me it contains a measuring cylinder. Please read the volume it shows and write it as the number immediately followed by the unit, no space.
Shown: 6mL
